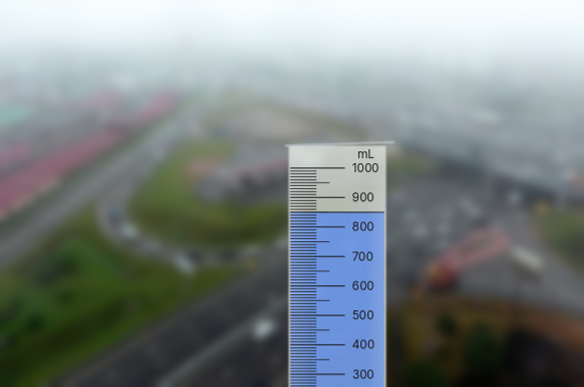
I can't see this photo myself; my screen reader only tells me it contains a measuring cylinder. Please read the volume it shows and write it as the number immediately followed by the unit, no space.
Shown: 850mL
